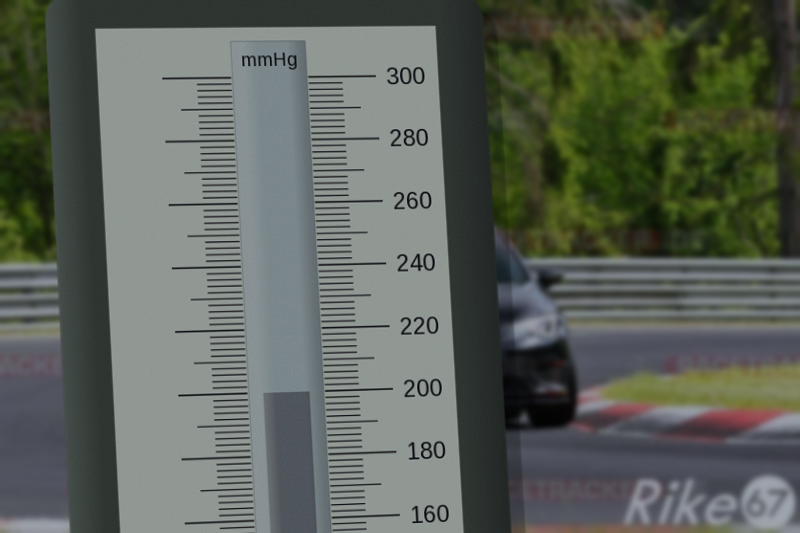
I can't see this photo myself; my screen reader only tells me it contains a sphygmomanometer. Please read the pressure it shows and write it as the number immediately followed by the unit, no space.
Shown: 200mmHg
